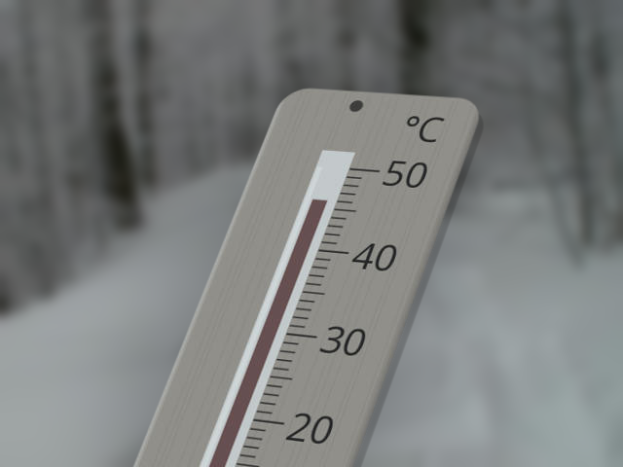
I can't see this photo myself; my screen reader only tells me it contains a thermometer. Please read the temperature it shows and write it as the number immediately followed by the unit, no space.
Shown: 46°C
